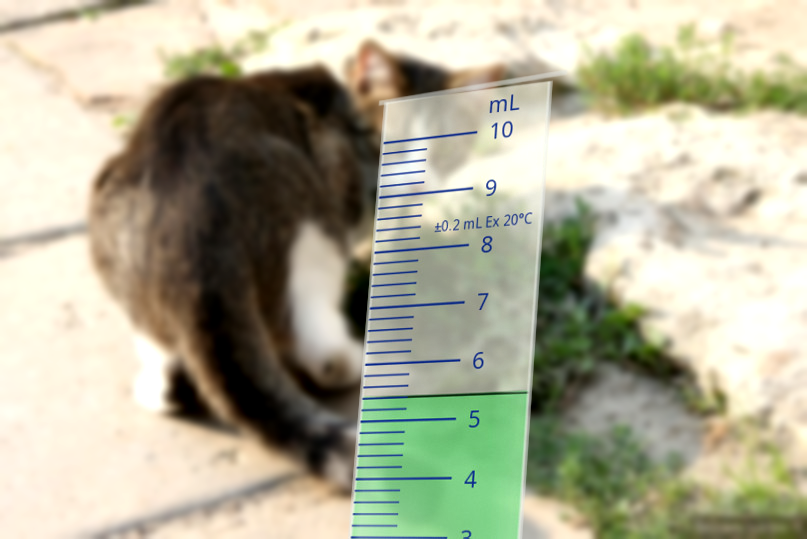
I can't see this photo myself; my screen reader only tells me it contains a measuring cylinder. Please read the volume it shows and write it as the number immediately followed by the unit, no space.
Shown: 5.4mL
